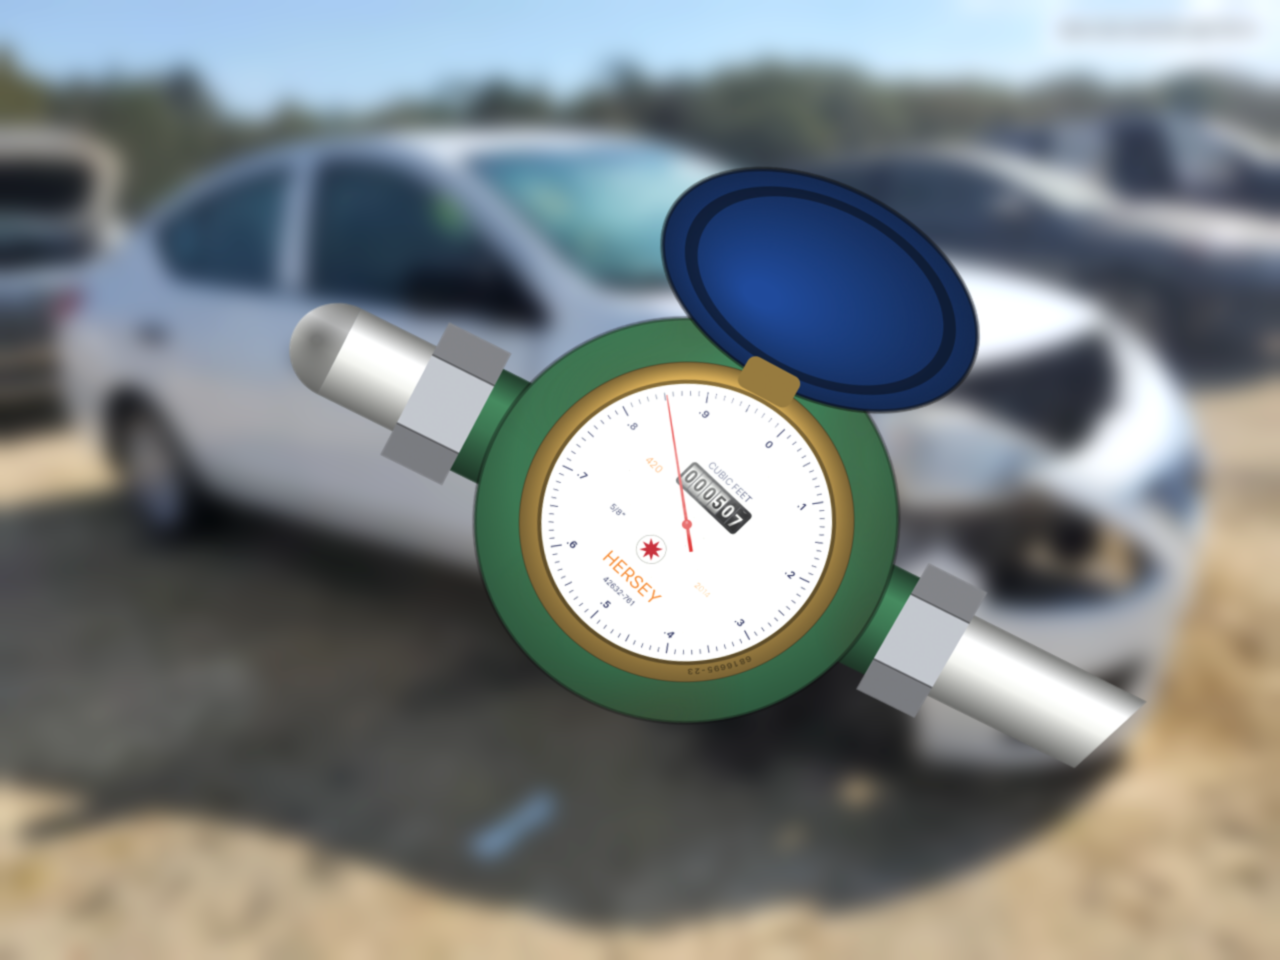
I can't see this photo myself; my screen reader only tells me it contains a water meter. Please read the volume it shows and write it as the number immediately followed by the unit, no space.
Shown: 506.85ft³
